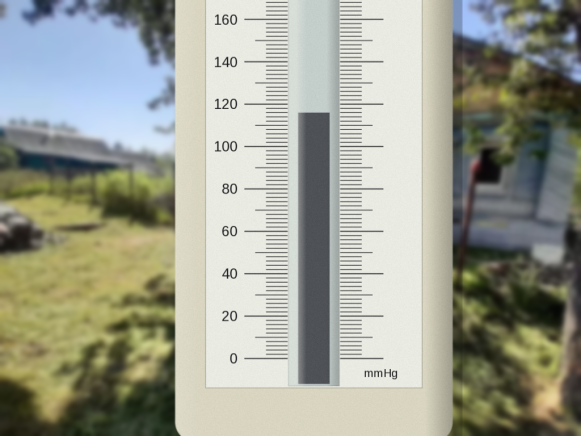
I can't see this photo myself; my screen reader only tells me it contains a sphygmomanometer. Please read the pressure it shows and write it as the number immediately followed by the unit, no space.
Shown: 116mmHg
